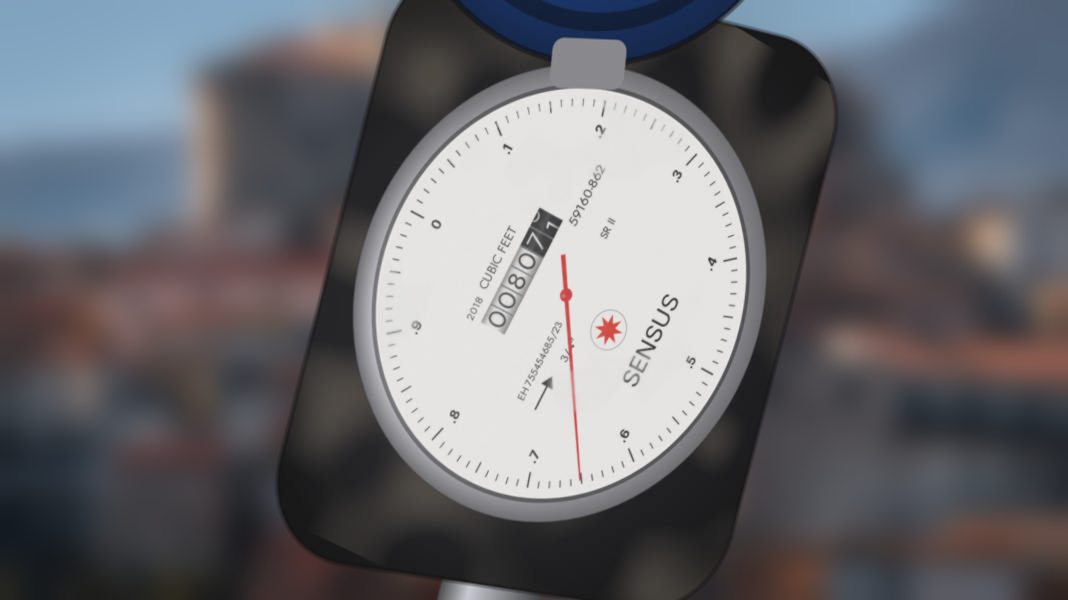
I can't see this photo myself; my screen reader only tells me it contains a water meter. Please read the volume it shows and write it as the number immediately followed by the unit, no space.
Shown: 8070.65ft³
